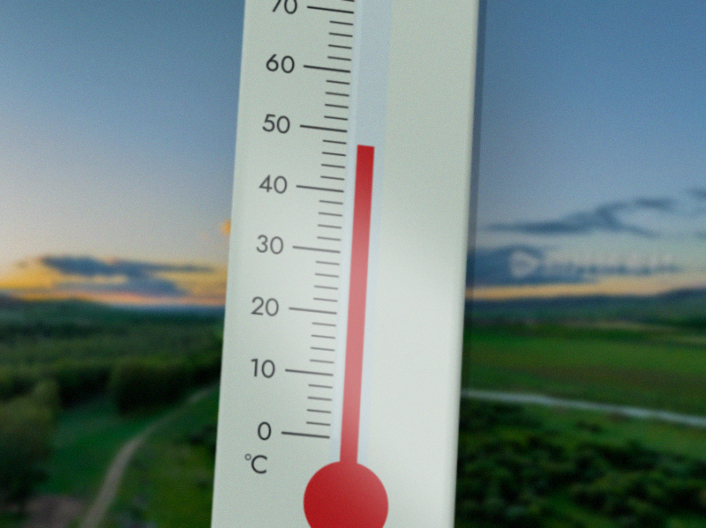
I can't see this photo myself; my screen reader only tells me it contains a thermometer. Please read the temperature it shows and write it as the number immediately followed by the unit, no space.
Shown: 48°C
